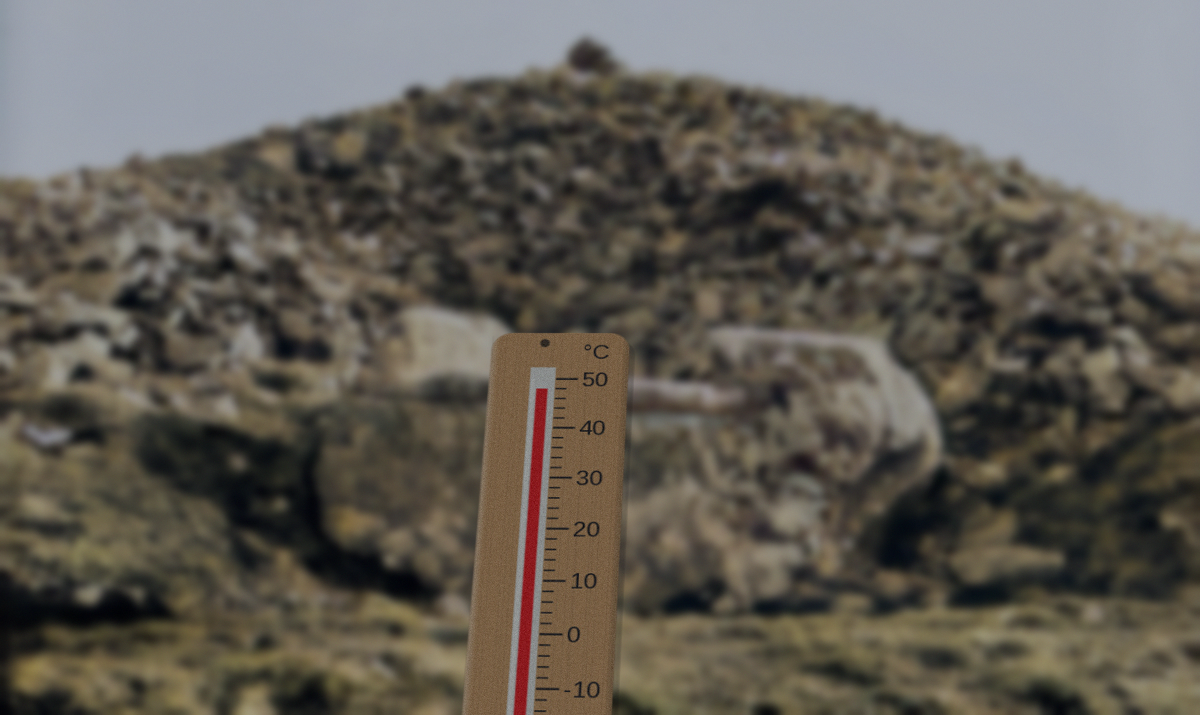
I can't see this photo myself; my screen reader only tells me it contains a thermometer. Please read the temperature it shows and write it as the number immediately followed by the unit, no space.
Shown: 48°C
